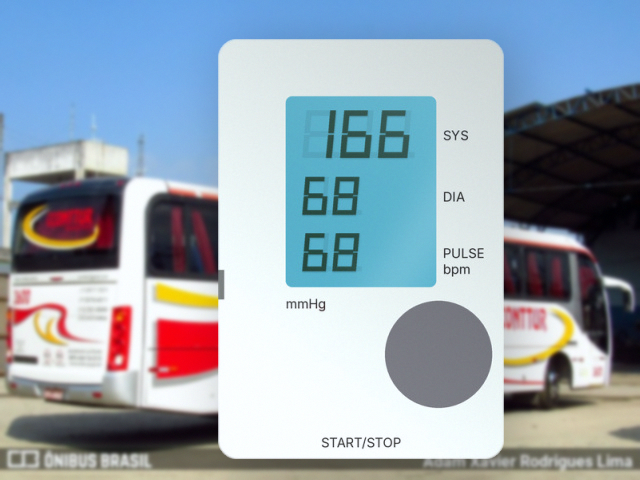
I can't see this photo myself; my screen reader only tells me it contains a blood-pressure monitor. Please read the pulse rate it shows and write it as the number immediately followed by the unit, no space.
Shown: 68bpm
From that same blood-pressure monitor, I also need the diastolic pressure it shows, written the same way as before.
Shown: 68mmHg
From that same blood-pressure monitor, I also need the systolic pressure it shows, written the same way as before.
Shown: 166mmHg
